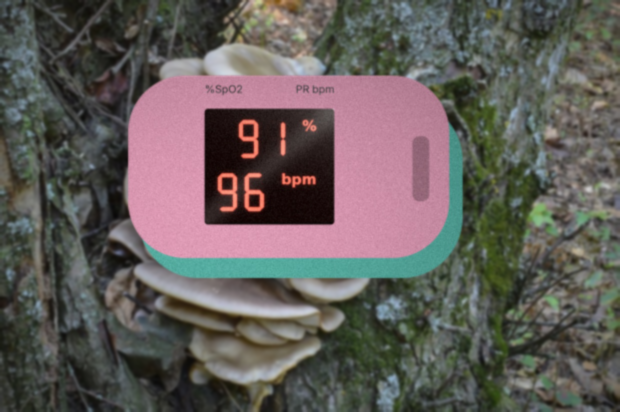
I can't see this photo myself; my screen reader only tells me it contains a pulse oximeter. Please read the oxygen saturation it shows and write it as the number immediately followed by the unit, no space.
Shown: 91%
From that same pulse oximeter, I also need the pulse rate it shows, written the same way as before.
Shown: 96bpm
